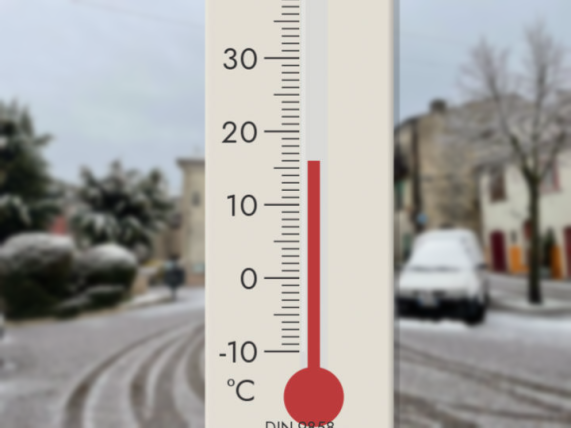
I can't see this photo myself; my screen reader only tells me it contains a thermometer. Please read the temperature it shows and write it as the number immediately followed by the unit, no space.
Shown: 16°C
